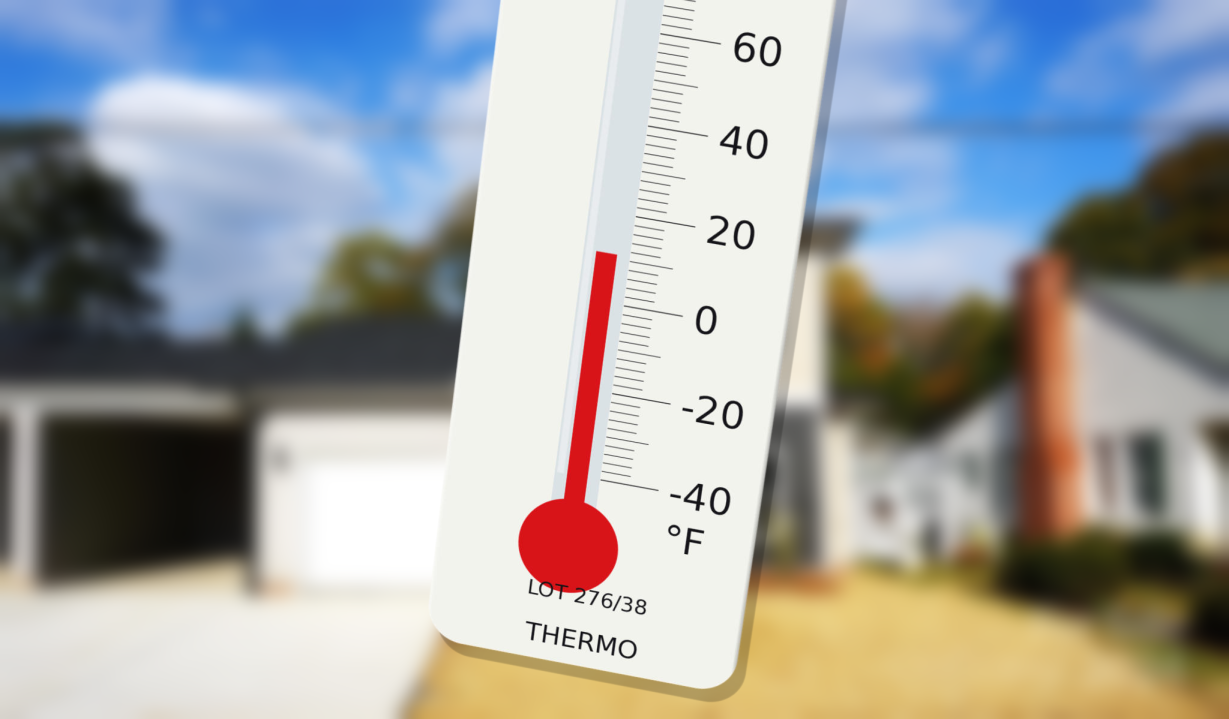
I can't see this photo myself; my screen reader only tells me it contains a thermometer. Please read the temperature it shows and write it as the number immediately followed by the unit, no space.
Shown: 11°F
